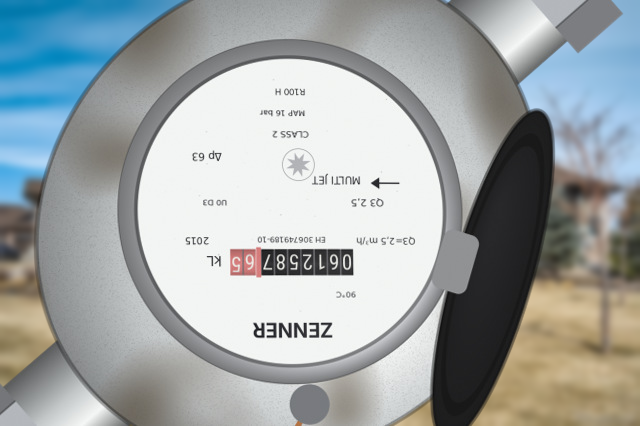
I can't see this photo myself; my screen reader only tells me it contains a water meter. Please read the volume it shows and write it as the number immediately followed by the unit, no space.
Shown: 612587.65kL
